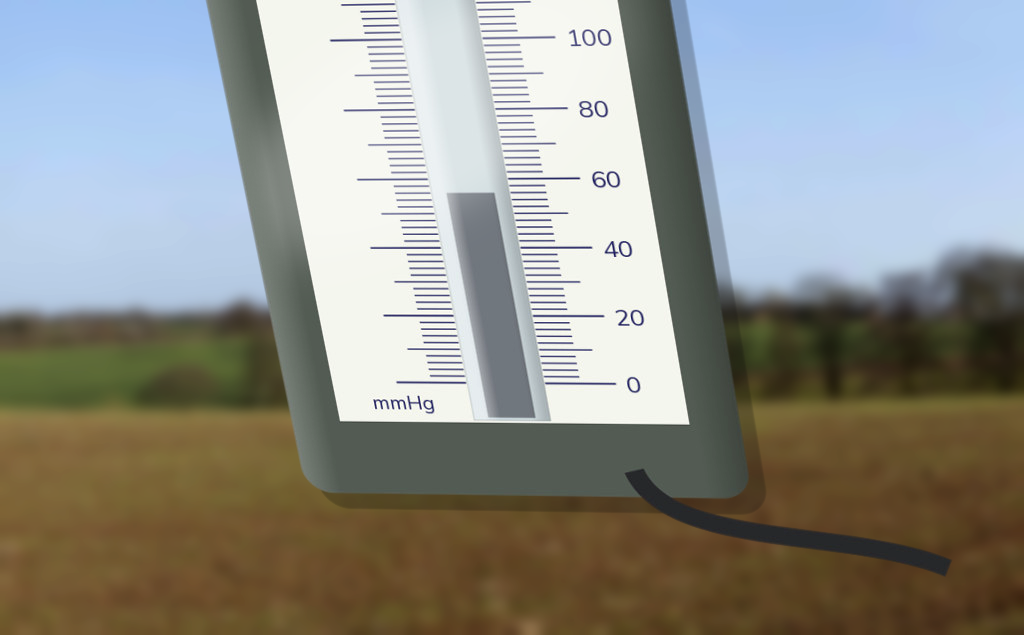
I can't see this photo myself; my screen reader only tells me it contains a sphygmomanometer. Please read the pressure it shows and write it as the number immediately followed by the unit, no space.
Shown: 56mmHg
